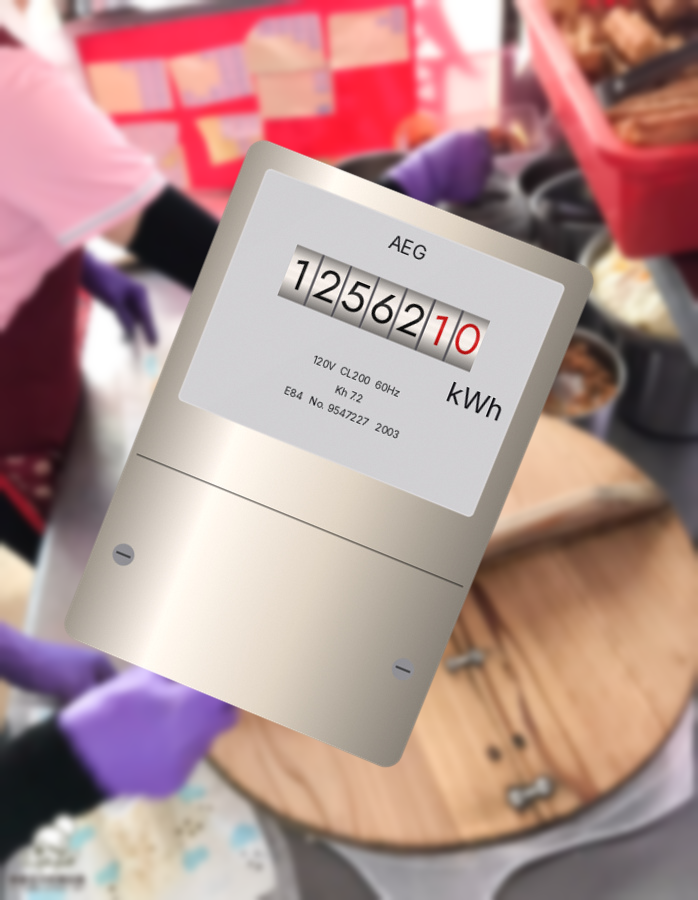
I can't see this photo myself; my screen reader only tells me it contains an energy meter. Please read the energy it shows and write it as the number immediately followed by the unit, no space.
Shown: 12562.10kWh
